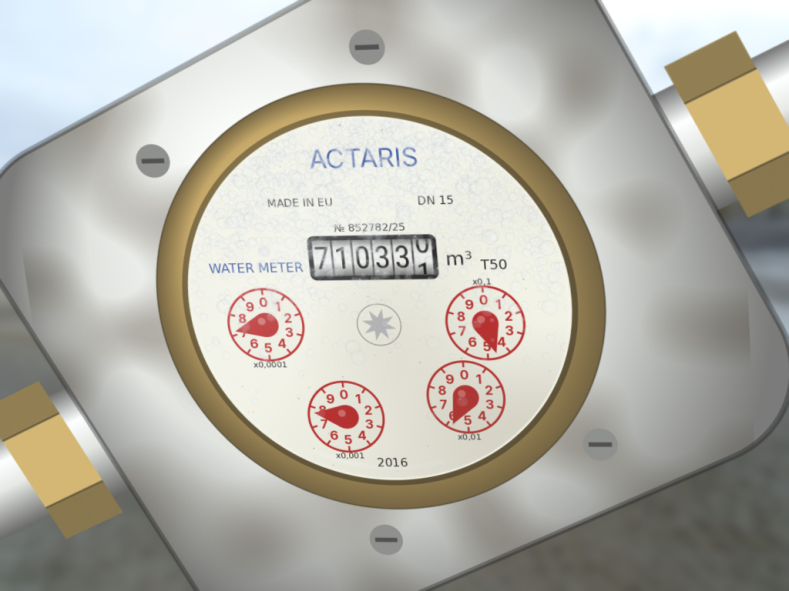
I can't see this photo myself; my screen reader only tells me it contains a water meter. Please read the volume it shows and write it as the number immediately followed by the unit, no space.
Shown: 710330.4577m³
